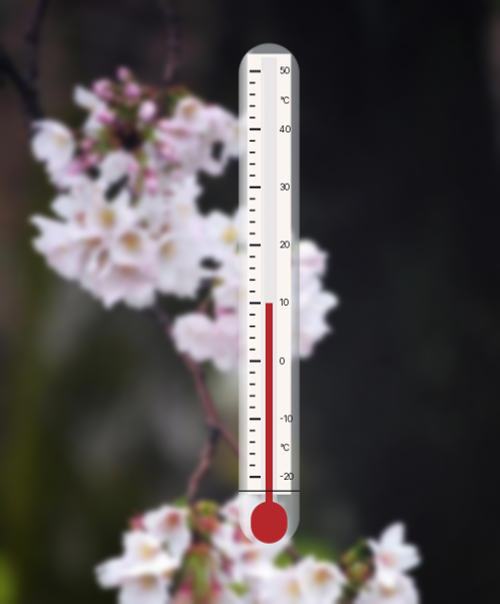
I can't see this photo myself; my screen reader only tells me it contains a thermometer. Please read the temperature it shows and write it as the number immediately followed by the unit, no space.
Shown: 10°C
